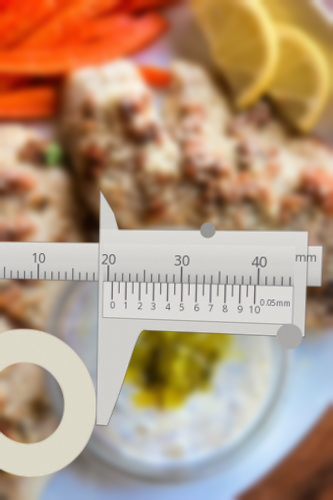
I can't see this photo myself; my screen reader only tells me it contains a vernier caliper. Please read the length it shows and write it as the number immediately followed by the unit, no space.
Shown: 20.6mm
